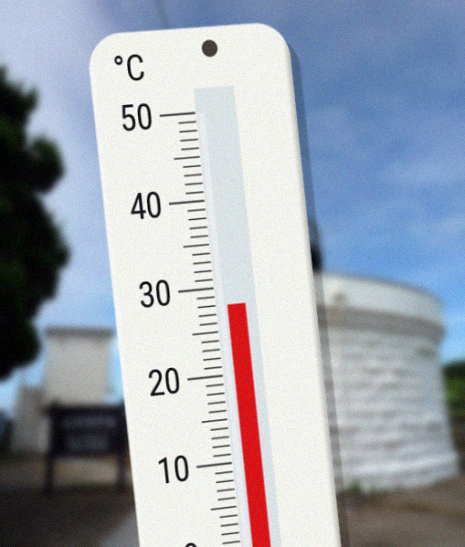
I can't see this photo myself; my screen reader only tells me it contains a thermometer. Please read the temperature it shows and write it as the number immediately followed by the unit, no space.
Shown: 28°C
